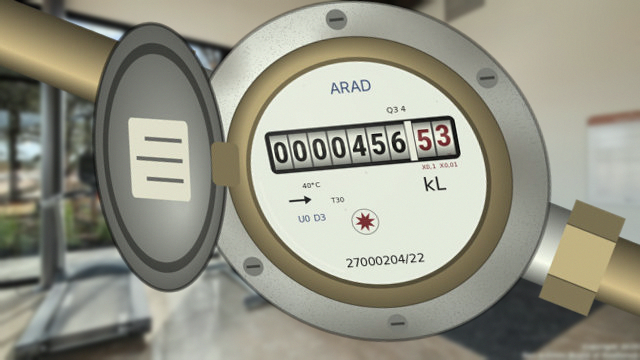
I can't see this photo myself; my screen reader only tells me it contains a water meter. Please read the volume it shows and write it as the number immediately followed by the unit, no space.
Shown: 456.53kL
